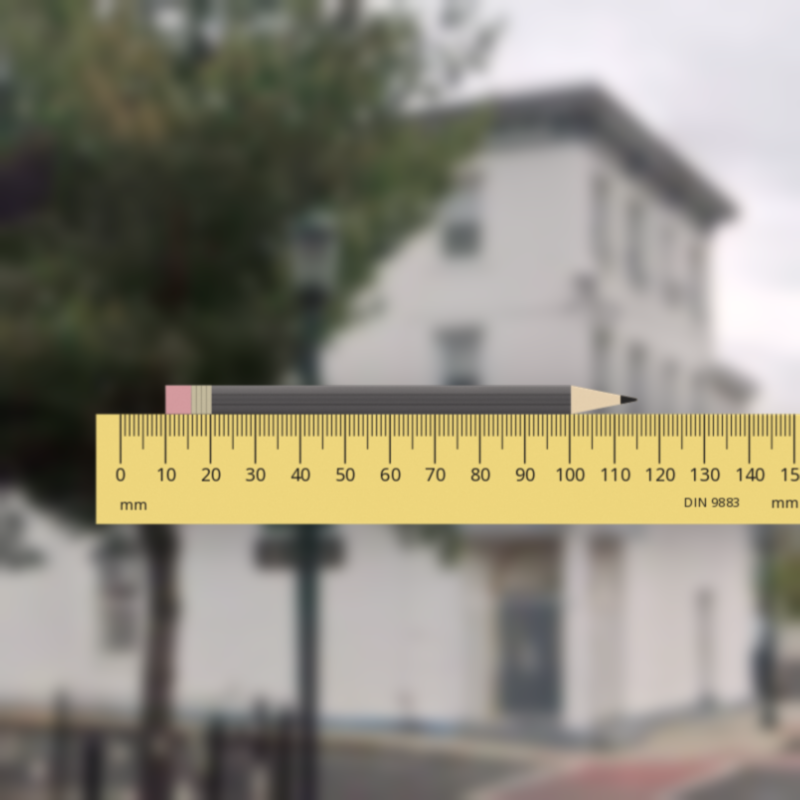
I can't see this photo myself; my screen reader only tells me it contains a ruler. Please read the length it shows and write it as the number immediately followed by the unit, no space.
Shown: 105mm
